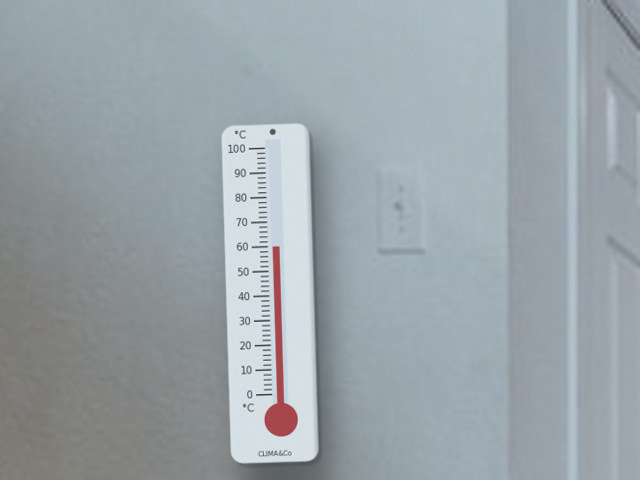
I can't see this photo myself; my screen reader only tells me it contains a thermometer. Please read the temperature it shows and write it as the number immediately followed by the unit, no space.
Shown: 60°C
